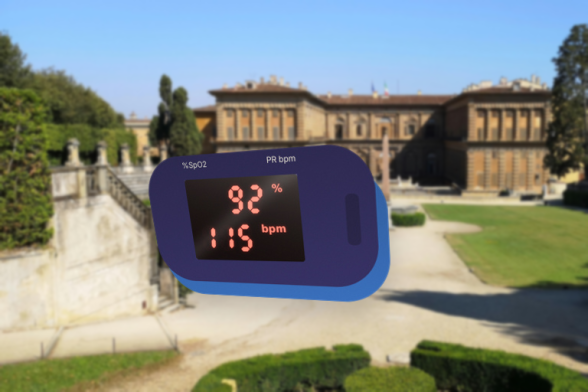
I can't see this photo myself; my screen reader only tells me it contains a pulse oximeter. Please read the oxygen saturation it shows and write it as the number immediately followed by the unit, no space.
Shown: 92%
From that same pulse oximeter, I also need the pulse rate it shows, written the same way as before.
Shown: 115bpm
